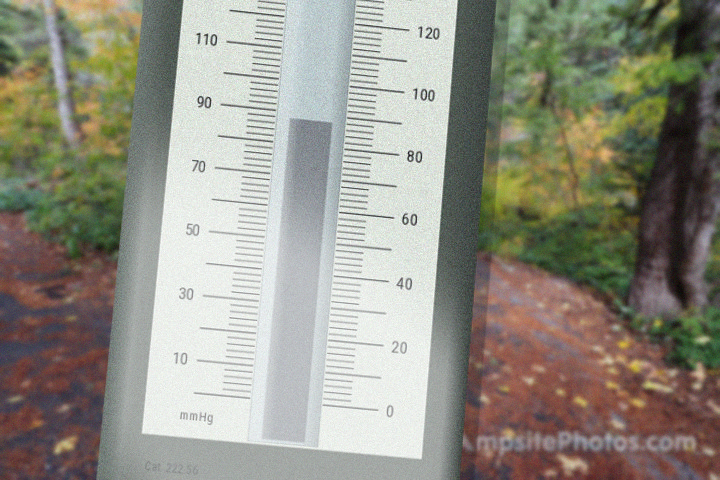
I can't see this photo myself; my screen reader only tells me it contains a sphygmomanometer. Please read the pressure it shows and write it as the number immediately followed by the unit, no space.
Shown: 88mmHg
